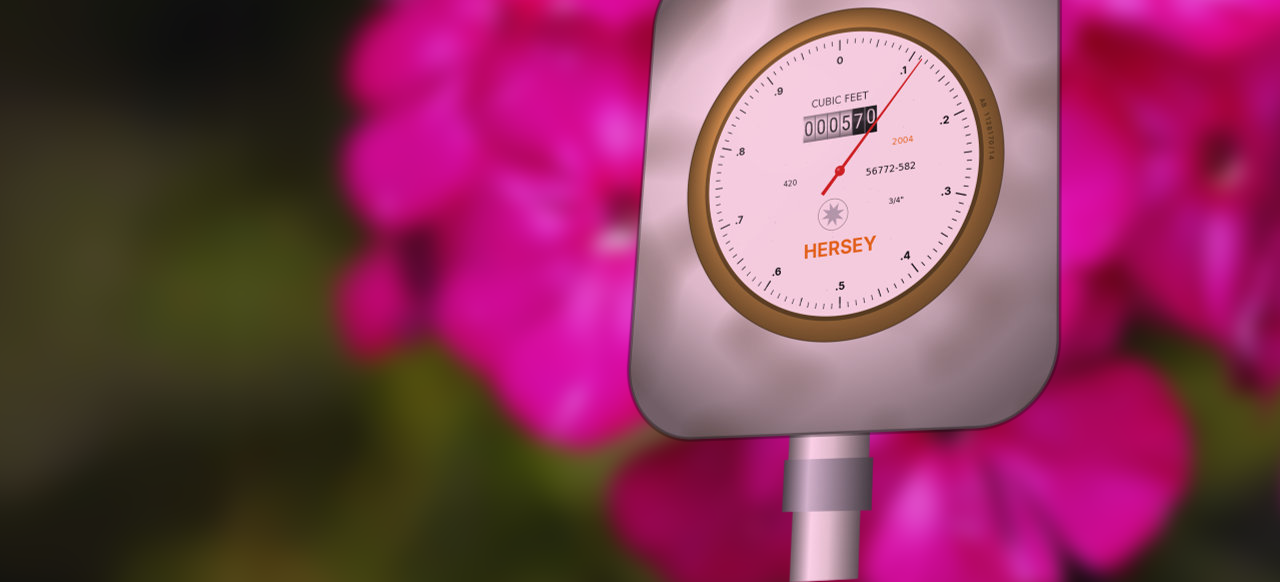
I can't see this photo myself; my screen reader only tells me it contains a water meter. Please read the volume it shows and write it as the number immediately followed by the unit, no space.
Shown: 570.11ft³
